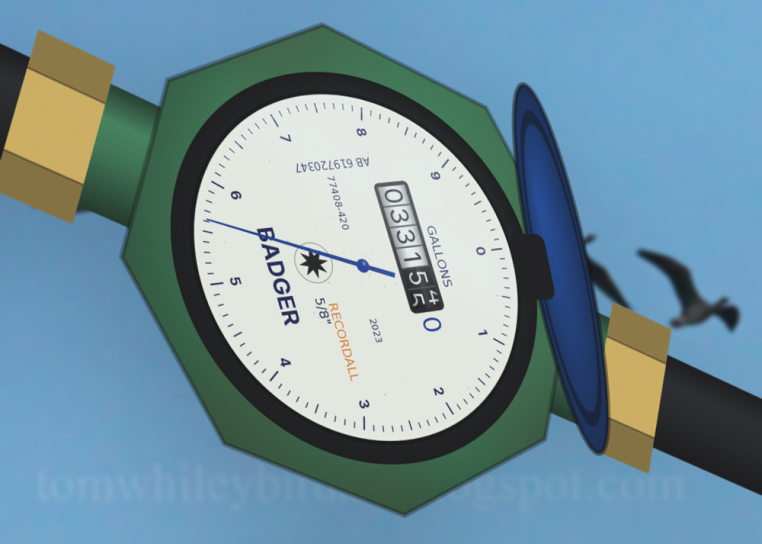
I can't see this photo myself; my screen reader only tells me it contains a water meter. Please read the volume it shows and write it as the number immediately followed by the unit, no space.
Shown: 331545.6gal
